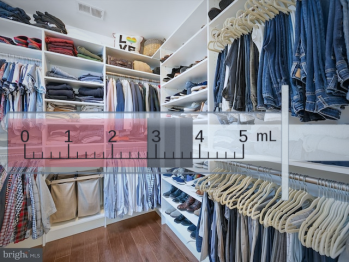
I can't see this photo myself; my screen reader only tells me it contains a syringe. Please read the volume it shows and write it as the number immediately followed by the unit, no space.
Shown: 2.8mL
